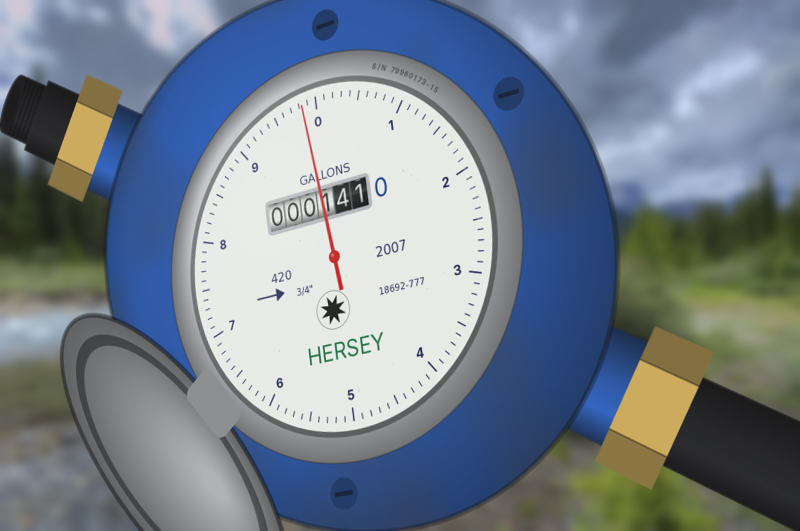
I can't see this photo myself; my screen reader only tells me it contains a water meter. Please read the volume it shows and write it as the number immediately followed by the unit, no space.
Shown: 1409.8gal
